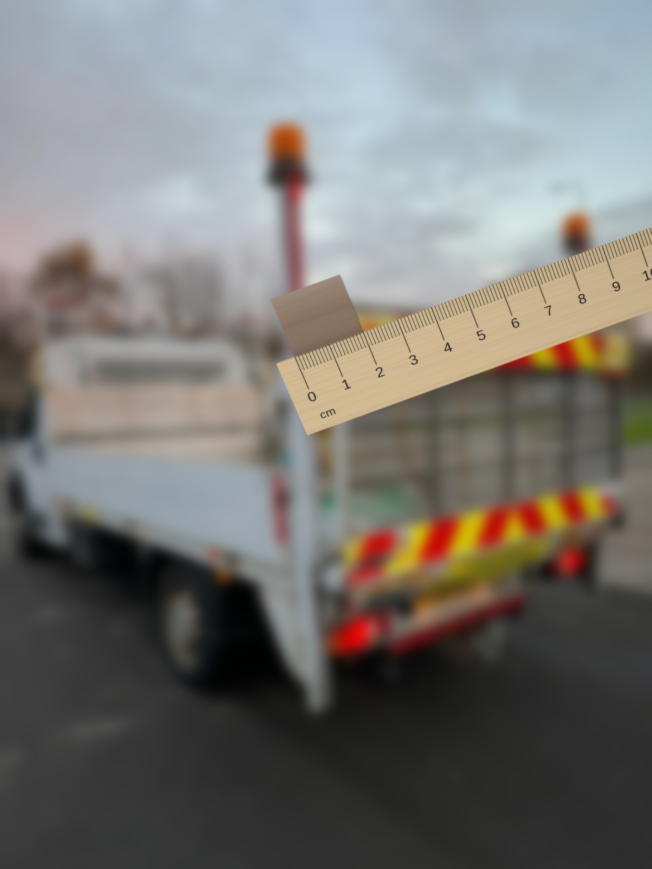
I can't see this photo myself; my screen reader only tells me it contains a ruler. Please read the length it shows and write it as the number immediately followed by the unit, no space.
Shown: 2cm
